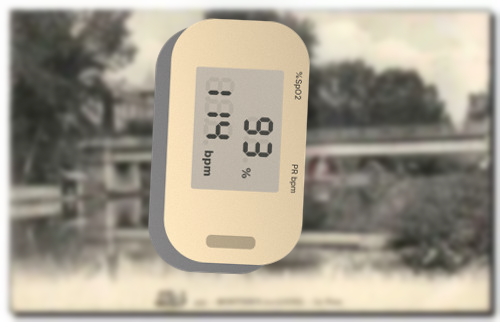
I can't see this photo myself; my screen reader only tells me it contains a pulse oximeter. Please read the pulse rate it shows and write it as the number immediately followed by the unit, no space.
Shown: 114bpm
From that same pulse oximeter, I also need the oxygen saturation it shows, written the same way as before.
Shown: 93%
